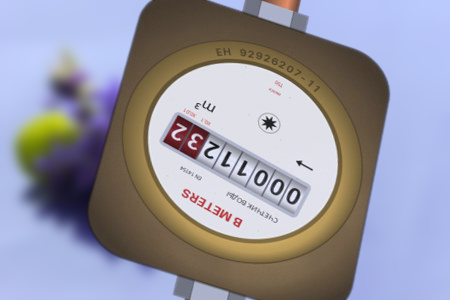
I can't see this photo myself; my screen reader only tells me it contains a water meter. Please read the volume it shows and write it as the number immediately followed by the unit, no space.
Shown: 112.32m³
